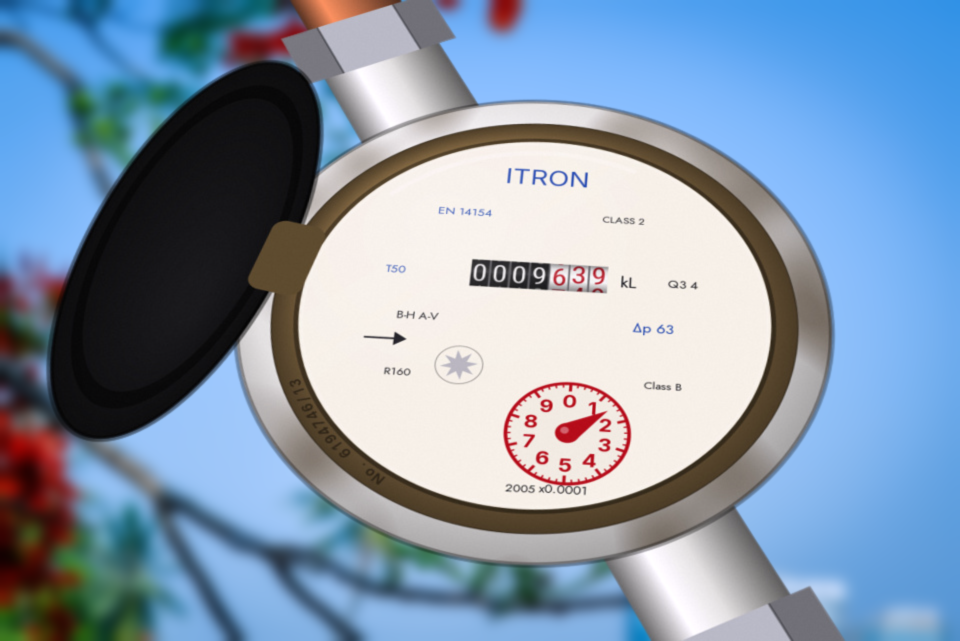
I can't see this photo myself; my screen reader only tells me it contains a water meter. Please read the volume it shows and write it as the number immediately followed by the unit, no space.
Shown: 9.6391kL
